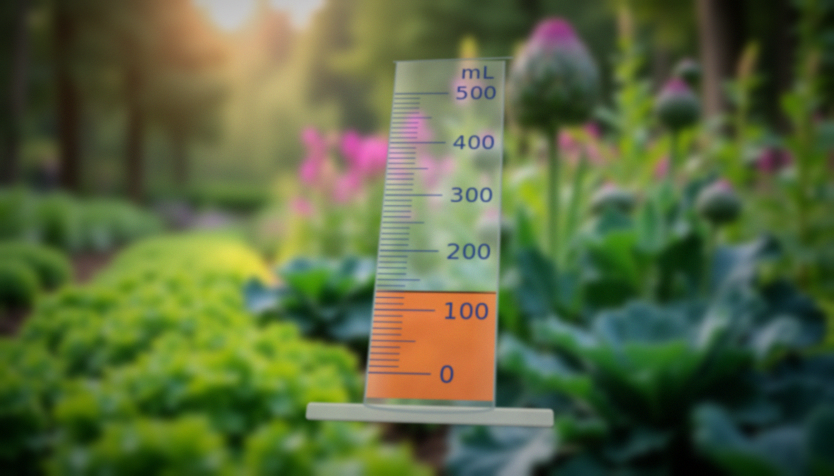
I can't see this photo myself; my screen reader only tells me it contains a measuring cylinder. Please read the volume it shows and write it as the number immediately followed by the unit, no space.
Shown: 130mL
